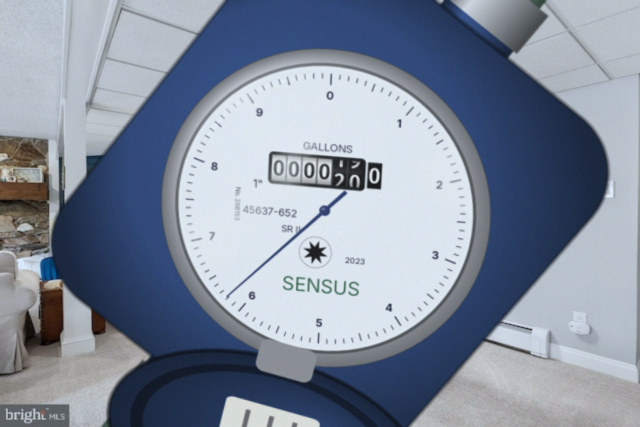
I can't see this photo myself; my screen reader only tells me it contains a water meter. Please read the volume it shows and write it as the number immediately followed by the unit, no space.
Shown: 196.2gal
